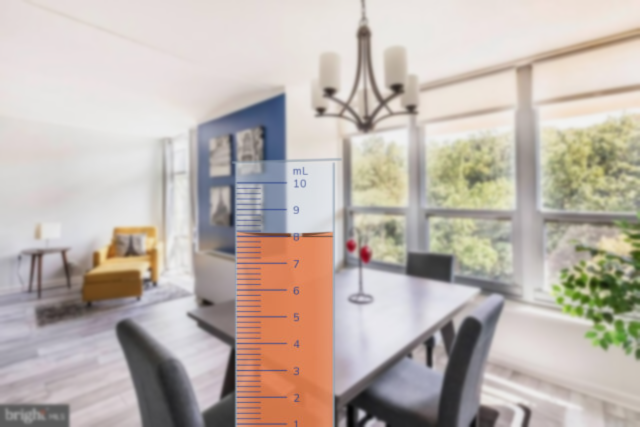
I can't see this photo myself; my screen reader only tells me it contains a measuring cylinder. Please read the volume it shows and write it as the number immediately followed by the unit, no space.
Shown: 8mL
